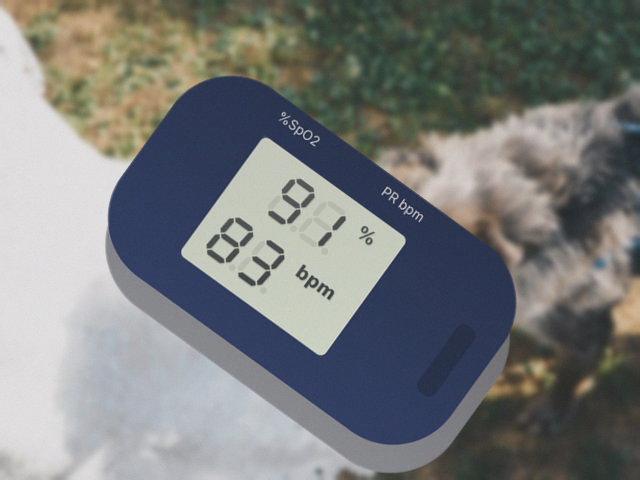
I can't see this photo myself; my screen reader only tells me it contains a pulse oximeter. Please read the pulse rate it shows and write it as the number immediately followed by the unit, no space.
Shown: 83bpm
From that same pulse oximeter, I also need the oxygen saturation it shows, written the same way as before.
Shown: 91%
